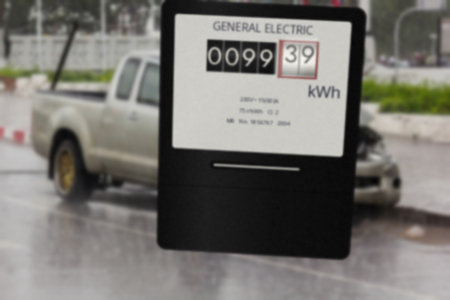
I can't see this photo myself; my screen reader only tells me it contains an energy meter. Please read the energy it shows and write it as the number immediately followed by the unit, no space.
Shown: 99.39kWh
